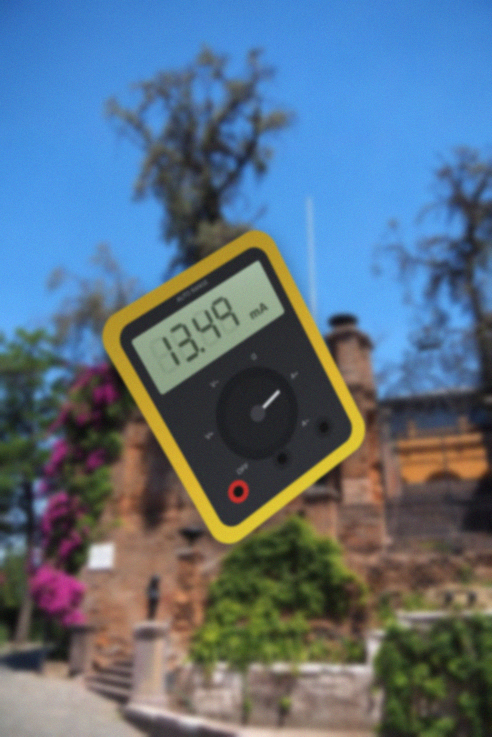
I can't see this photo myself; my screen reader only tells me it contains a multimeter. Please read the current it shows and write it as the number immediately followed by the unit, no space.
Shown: 13.49mA
